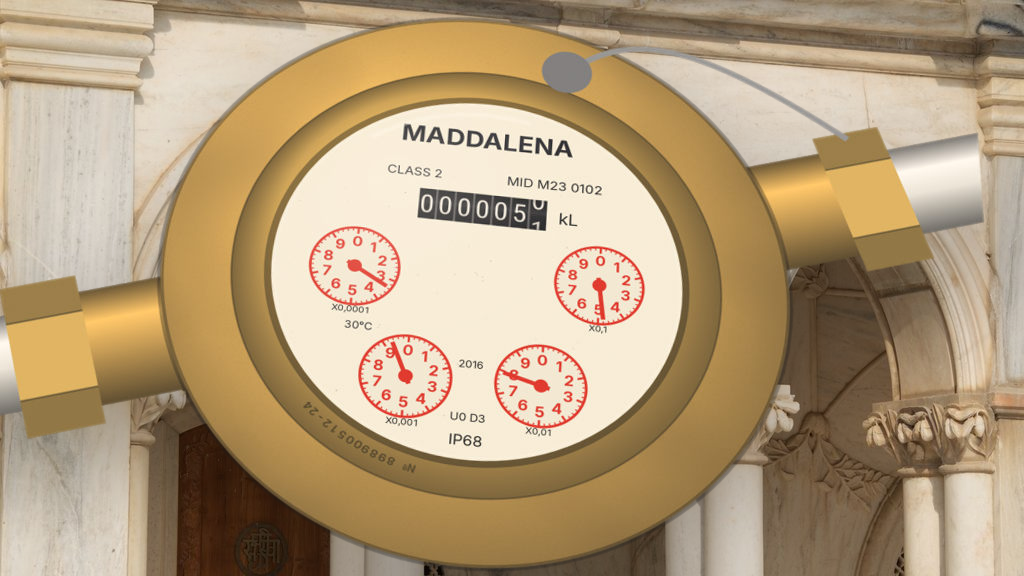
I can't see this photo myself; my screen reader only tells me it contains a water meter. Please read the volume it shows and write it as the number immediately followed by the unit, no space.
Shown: 50.4793kL
